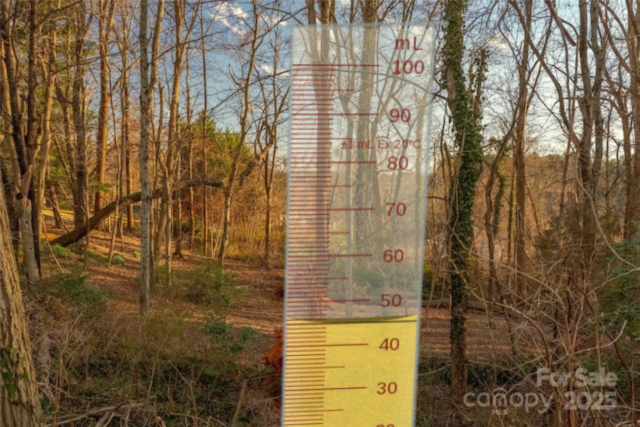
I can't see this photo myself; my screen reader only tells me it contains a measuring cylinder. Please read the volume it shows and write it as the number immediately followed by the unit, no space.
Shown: 45mL
